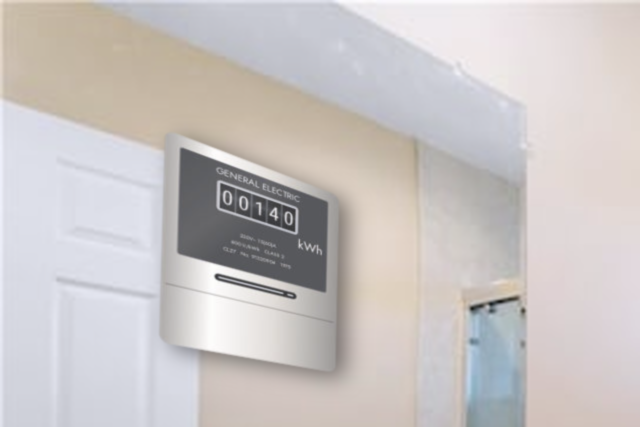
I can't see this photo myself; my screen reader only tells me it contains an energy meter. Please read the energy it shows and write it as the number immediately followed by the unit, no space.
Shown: 140kWh
